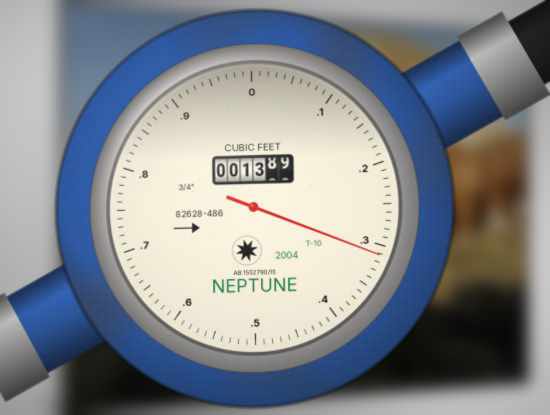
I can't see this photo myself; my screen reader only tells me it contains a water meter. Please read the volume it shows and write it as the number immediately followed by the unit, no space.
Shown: 1389.31ft³
